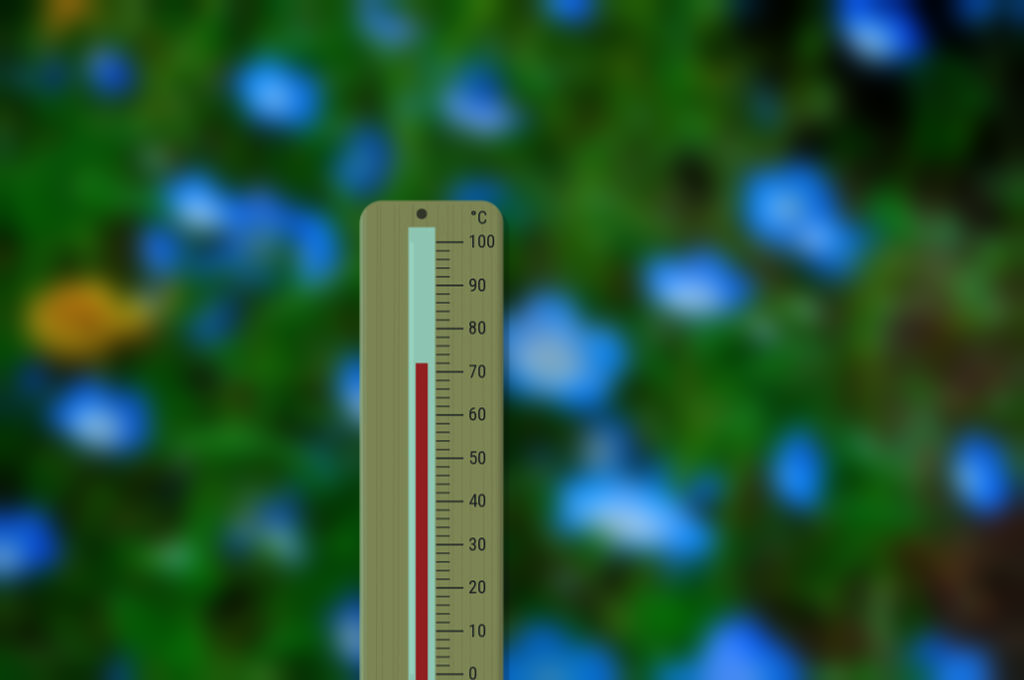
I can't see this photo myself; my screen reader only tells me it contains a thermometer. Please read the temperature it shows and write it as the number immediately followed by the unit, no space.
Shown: 72°C
